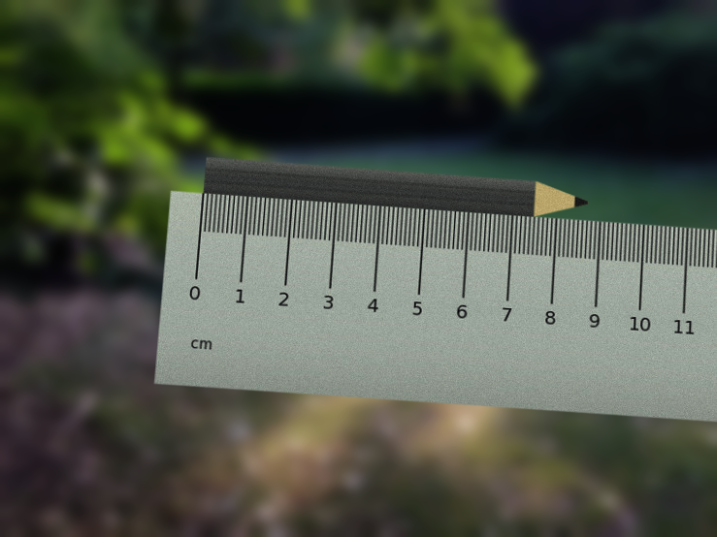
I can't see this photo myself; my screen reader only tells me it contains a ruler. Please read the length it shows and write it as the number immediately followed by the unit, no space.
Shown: 8.7cm
